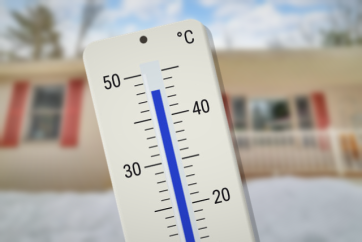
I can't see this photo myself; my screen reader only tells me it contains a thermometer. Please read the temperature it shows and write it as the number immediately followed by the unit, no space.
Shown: 46°C
